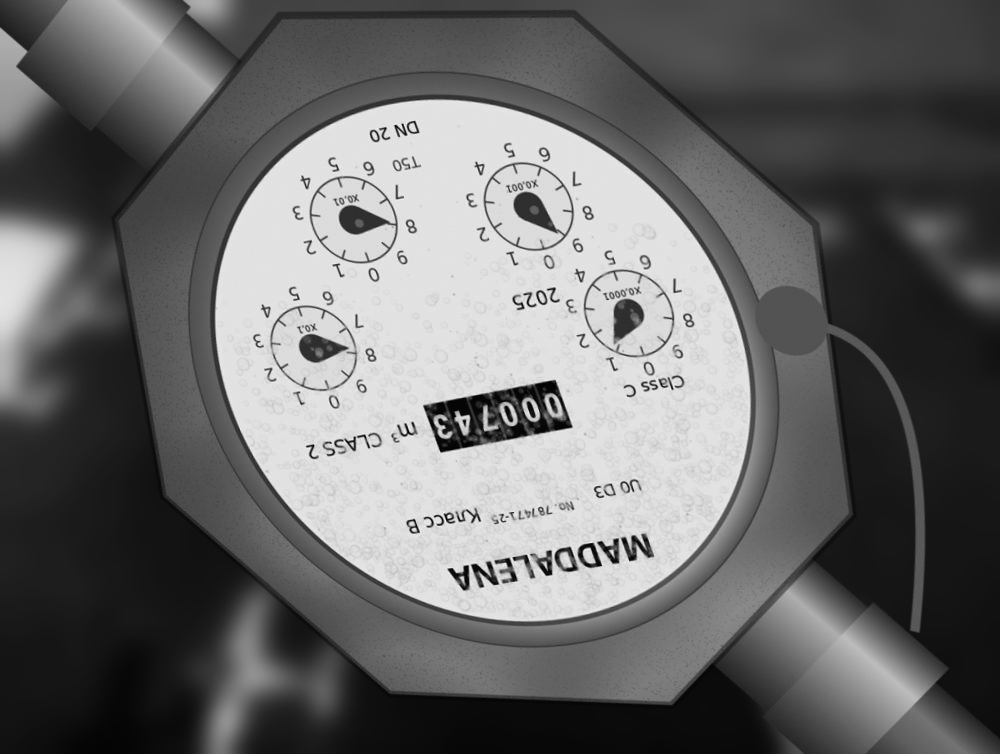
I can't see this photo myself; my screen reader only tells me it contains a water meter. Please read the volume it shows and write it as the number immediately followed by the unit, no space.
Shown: 743.7791m³
